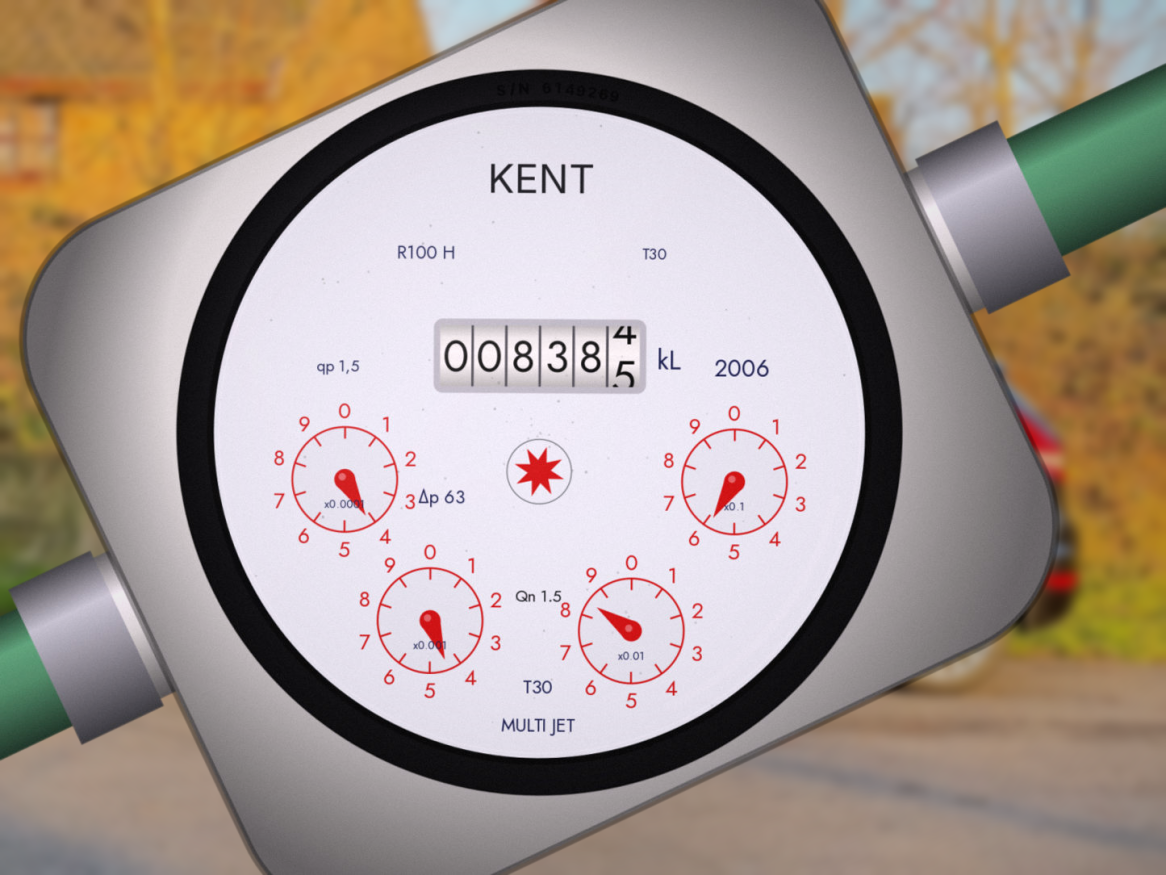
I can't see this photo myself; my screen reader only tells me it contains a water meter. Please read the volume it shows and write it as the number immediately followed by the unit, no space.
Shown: 8384.5844kL
